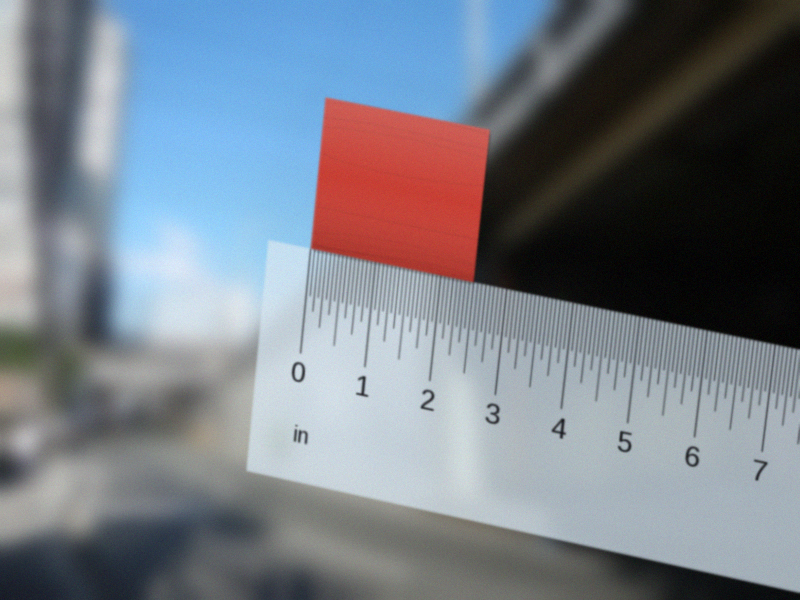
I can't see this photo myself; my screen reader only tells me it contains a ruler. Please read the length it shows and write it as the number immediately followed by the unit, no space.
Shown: 2.5in
